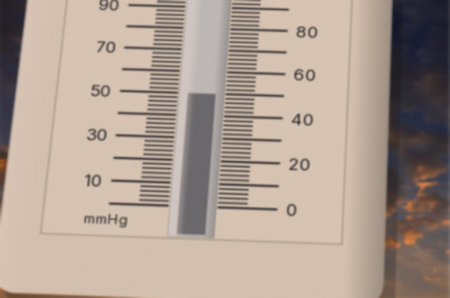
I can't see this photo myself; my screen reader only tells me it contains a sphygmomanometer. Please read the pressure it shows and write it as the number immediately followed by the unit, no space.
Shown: 50mmHg
